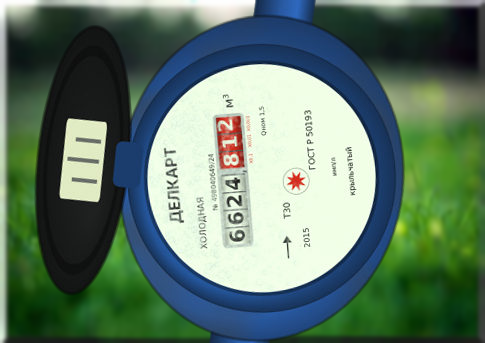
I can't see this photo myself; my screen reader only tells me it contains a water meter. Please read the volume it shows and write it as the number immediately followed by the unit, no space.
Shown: 6624.812m³
